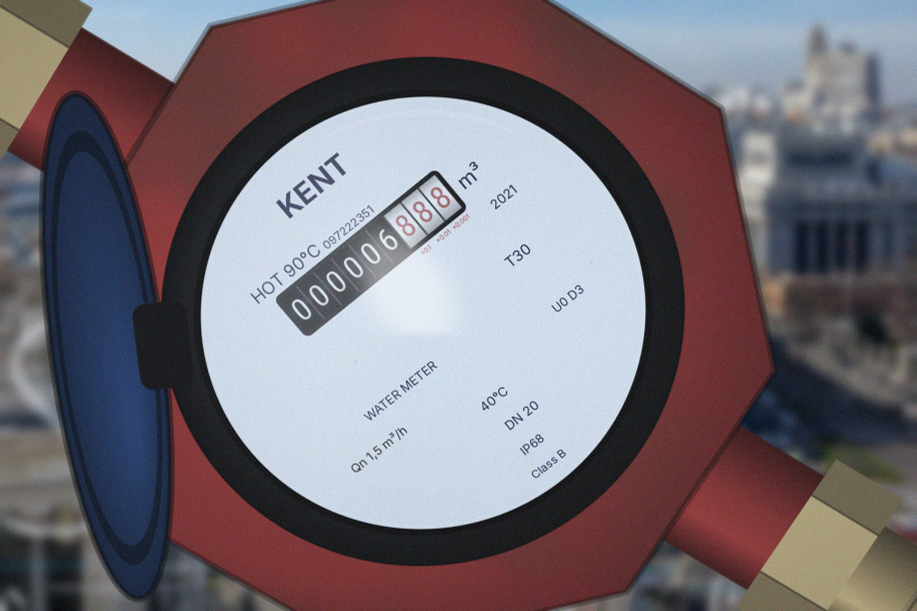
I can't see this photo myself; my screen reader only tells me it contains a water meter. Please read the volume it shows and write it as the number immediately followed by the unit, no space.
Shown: 6.888m³
